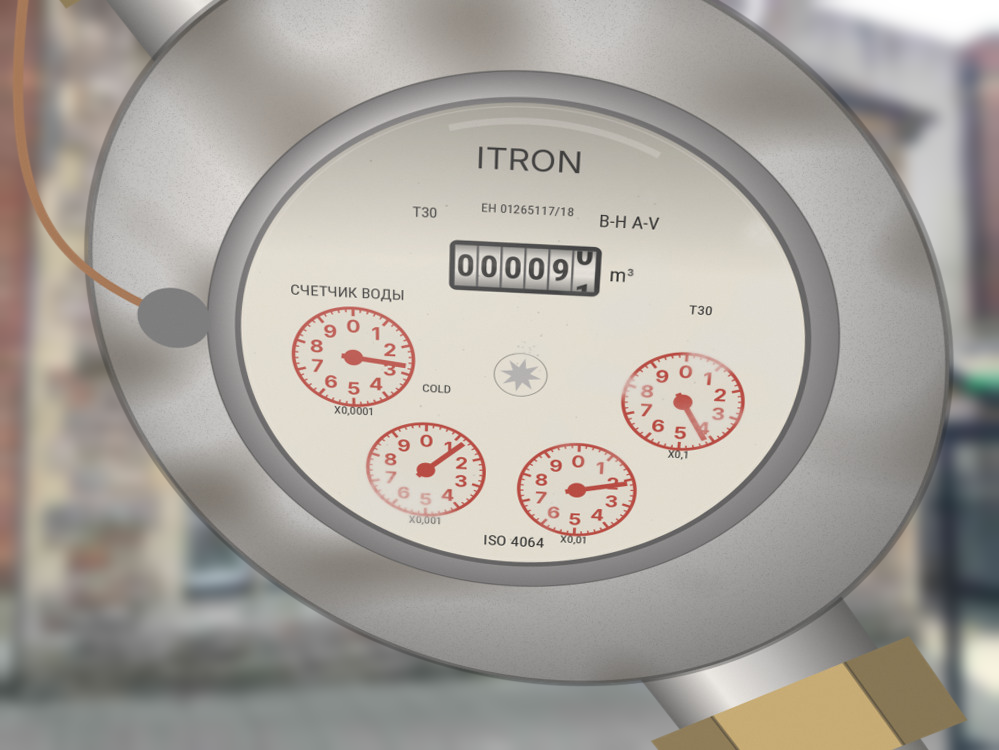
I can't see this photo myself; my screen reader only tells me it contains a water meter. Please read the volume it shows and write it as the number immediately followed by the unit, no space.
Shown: 90.4212m³
